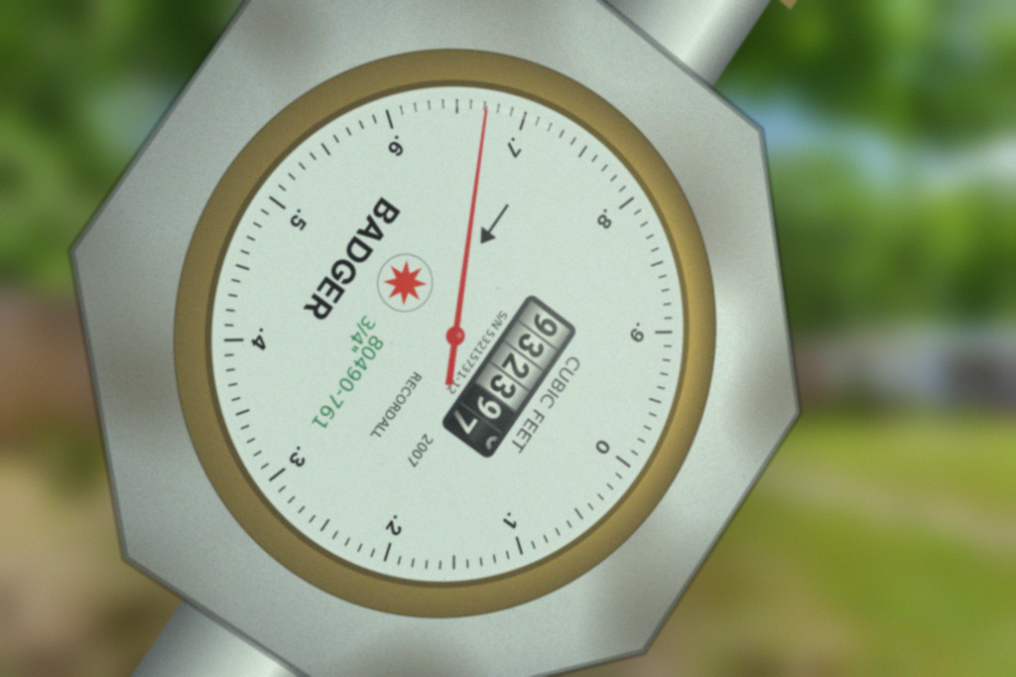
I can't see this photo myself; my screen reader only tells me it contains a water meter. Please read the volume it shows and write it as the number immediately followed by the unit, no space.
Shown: 932396.67ft³
